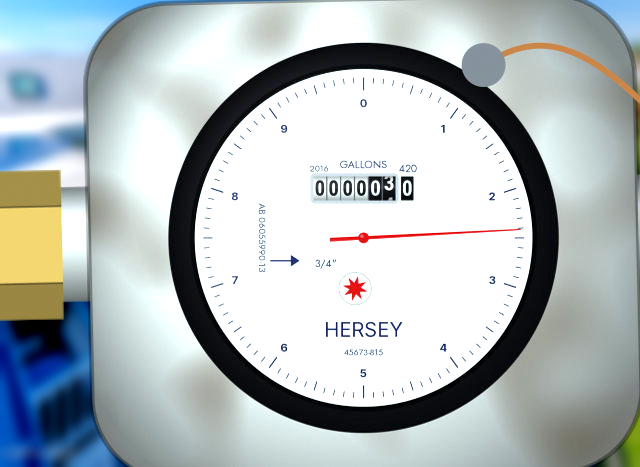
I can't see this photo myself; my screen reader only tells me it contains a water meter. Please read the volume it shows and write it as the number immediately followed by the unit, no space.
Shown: 32.4gal
